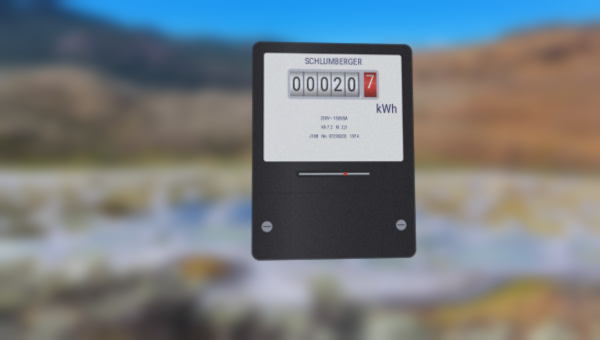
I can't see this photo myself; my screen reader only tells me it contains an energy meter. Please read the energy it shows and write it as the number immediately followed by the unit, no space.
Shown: 20.7kWh
